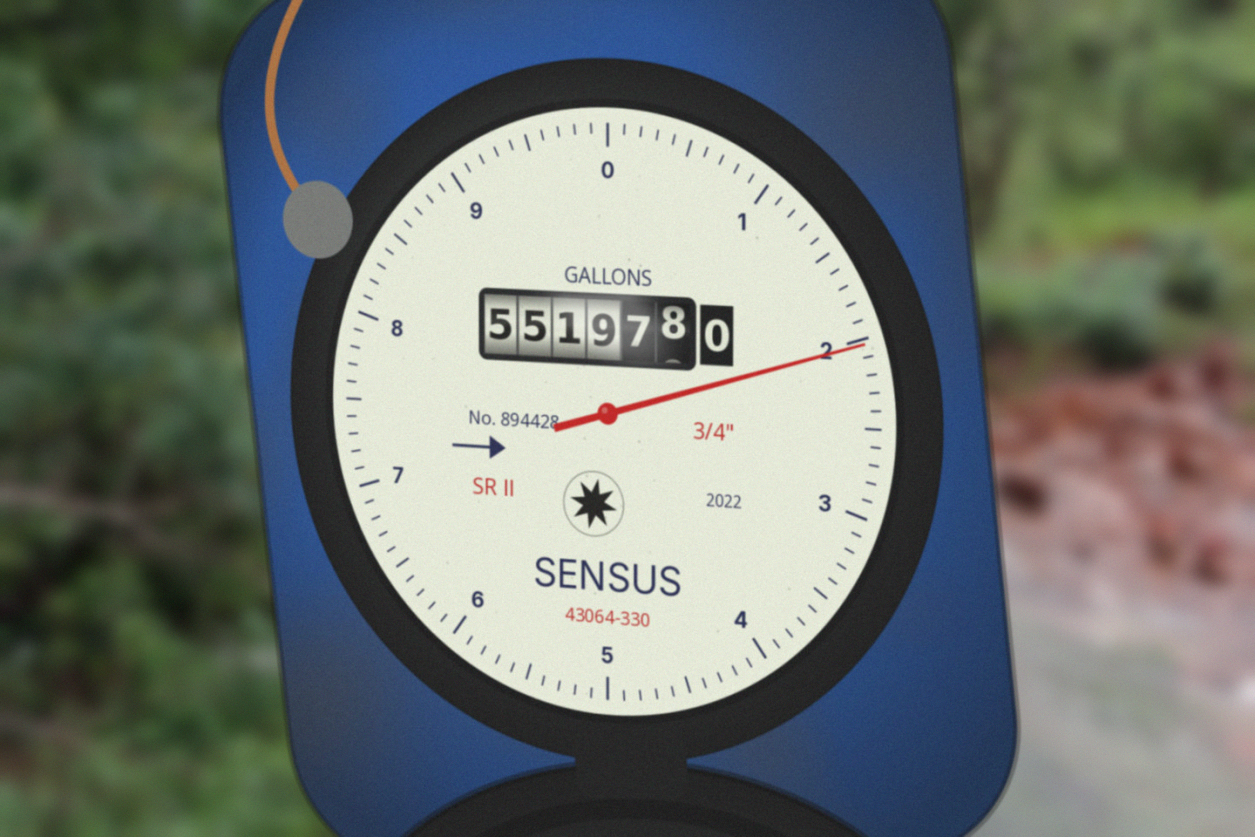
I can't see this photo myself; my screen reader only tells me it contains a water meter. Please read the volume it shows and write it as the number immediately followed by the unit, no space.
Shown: 5519782.0gal
